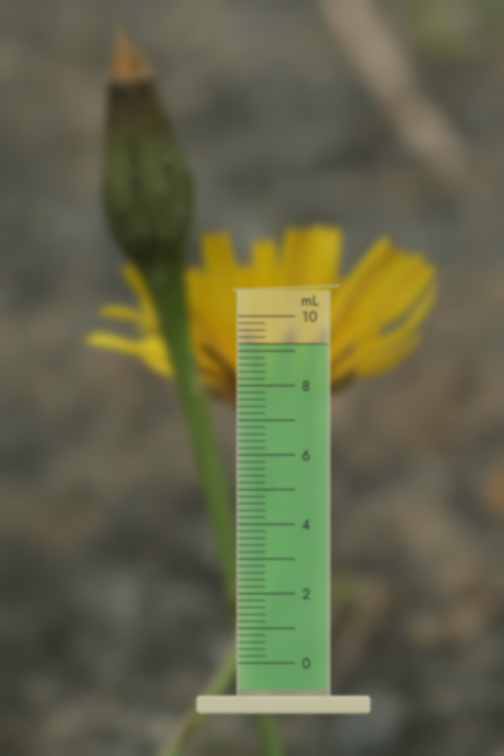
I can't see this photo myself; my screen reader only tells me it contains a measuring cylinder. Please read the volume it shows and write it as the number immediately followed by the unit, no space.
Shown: 9.2mL
